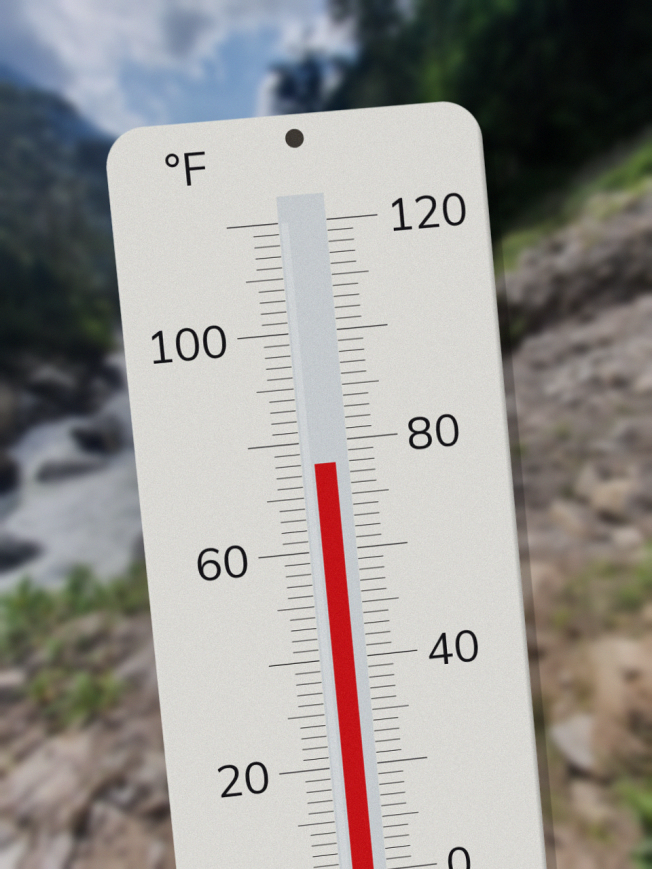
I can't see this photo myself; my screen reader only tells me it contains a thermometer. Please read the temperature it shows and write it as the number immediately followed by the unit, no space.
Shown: 76°F
